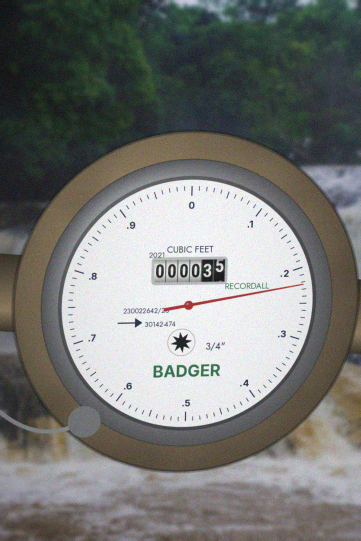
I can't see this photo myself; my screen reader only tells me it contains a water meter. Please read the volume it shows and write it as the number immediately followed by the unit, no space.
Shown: 35.22ft³
